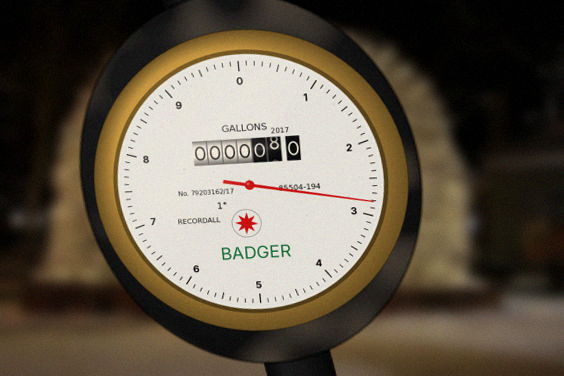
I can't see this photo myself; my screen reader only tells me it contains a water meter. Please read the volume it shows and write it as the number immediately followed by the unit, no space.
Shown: 82.8gal
